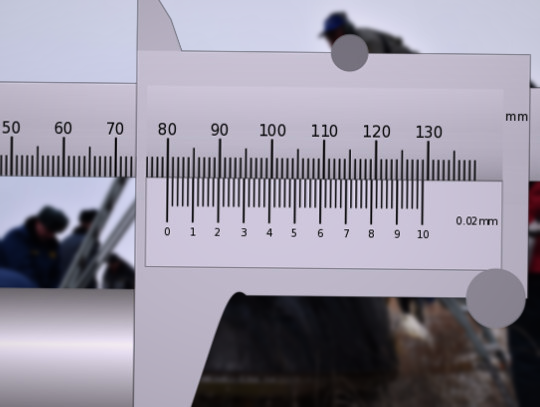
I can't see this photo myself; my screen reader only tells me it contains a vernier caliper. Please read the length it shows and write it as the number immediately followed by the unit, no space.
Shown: 80.0mm
